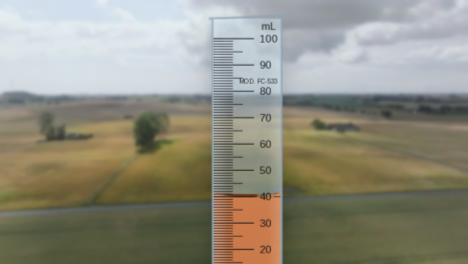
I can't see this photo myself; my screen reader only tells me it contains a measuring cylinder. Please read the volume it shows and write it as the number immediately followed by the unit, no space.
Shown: 40mL
